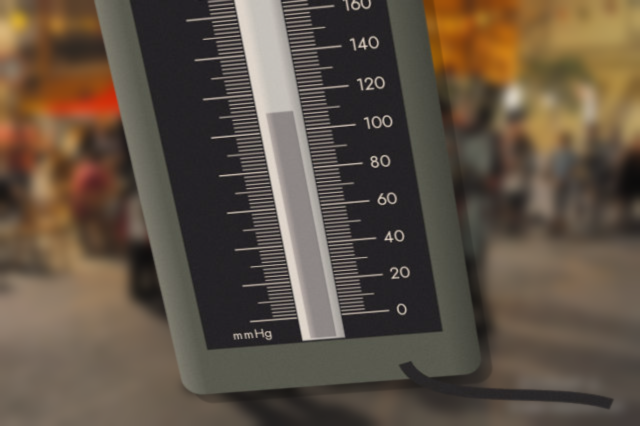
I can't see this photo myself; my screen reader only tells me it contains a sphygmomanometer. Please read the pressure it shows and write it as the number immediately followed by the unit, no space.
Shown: 110mmHg
